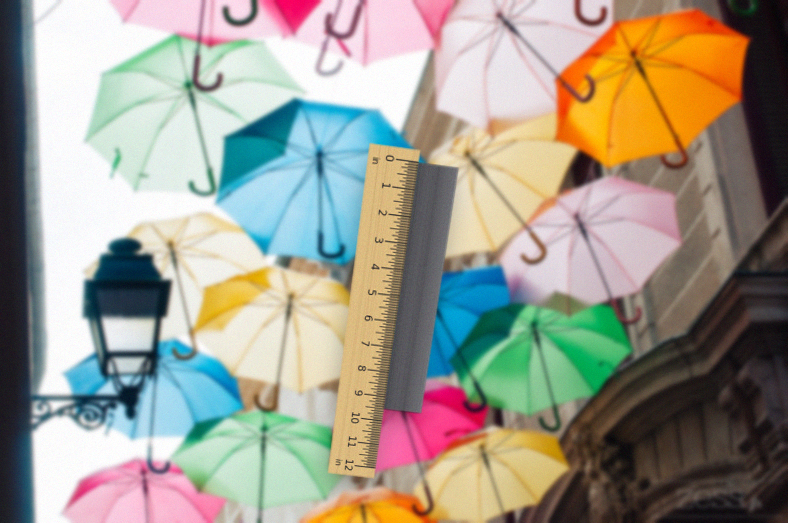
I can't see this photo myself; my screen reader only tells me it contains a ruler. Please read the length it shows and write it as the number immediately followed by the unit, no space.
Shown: 9.5in
